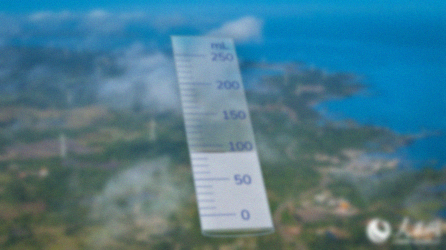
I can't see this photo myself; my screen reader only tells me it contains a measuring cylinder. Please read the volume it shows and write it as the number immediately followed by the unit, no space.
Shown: 90mL
